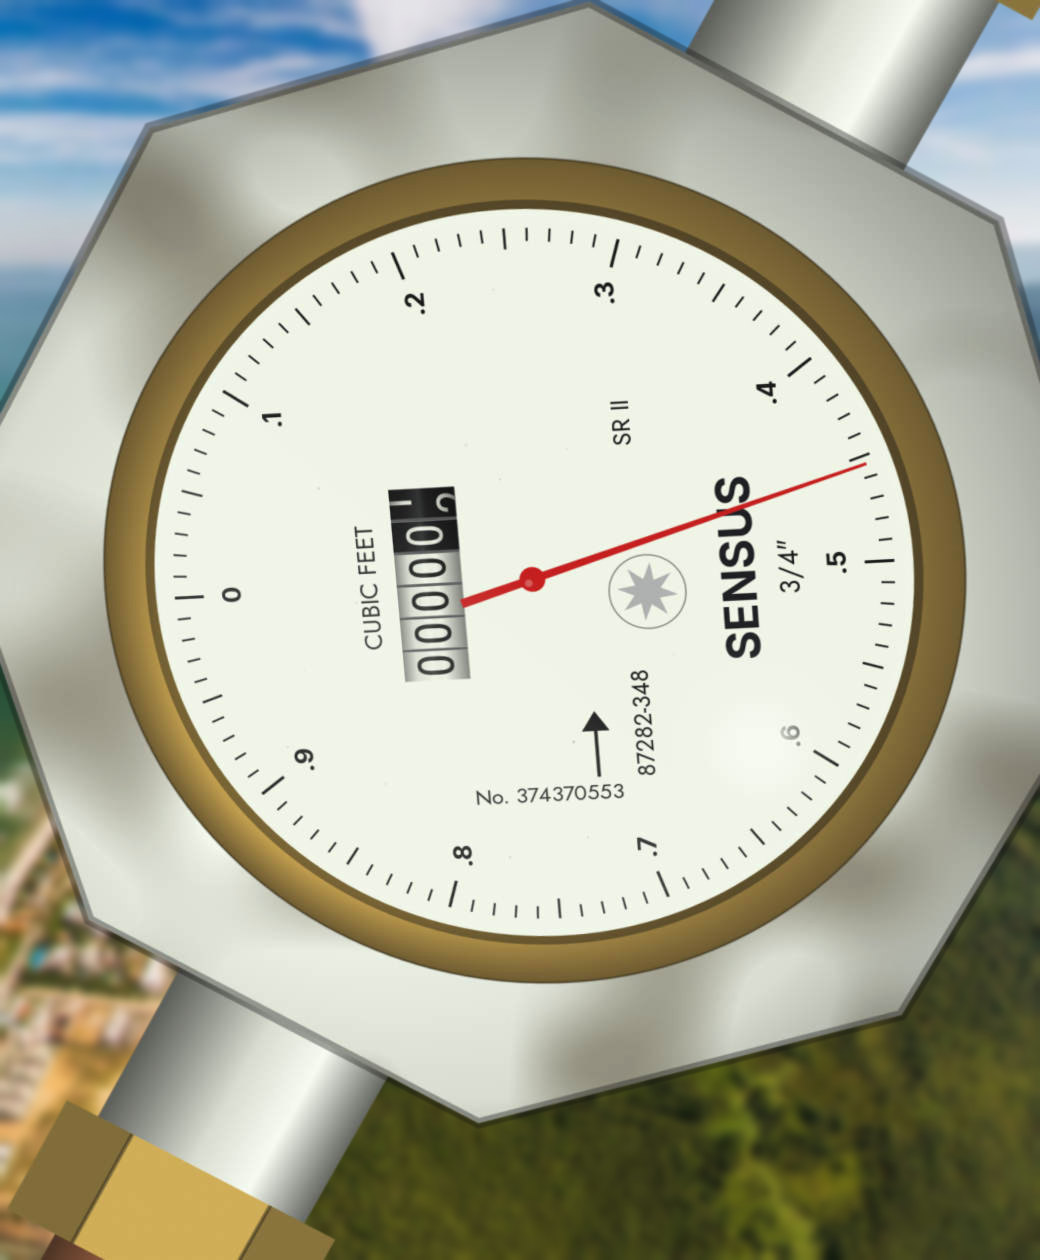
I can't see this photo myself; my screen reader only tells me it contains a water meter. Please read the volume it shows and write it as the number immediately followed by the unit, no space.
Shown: 1.45ft³
